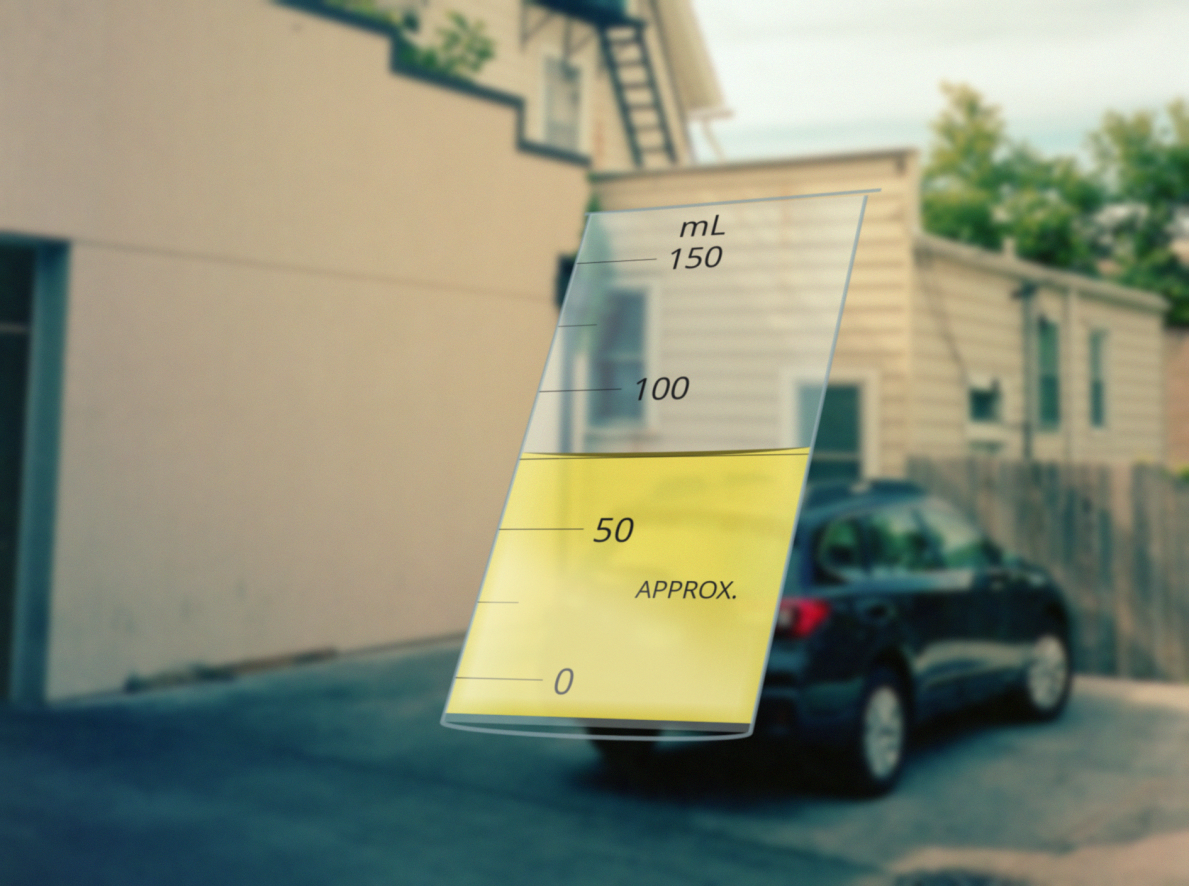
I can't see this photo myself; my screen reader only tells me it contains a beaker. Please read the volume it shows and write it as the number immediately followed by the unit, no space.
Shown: 75mL
